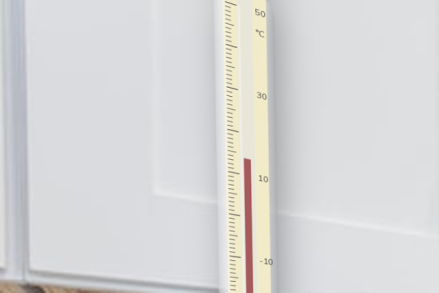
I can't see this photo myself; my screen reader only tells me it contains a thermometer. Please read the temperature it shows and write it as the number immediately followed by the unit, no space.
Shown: 14°C
